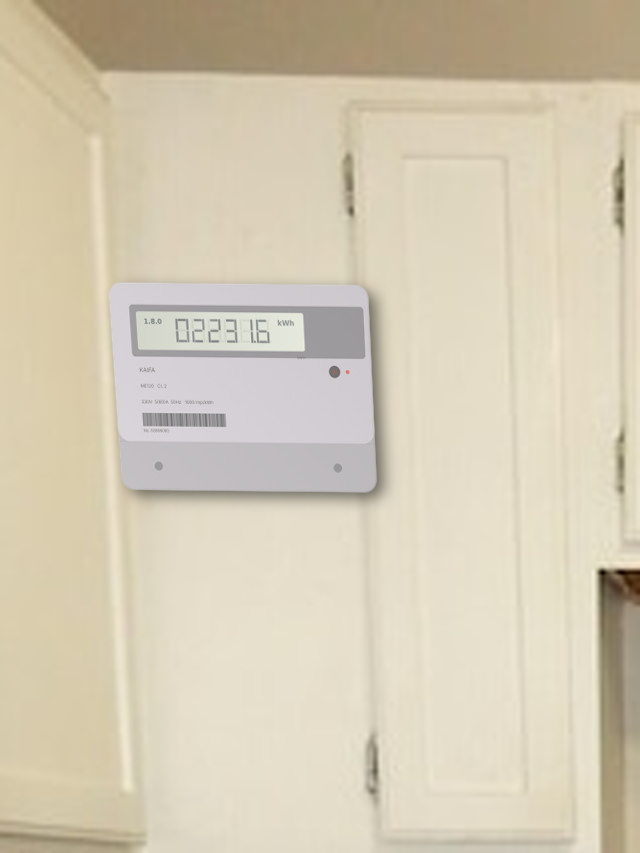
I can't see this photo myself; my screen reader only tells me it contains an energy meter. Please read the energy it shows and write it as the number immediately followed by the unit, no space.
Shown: 2231.6kWh
